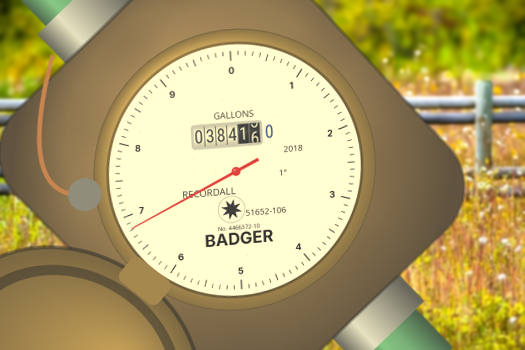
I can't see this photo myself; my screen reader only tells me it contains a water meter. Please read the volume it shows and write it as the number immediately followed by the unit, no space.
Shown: 384156.8gal
